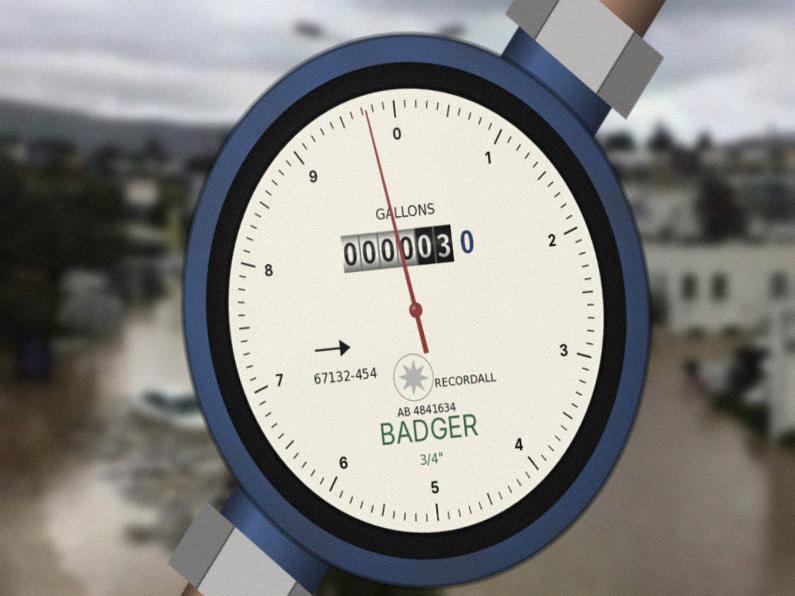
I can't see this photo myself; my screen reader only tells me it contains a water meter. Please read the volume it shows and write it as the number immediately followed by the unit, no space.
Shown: 29.7gal
